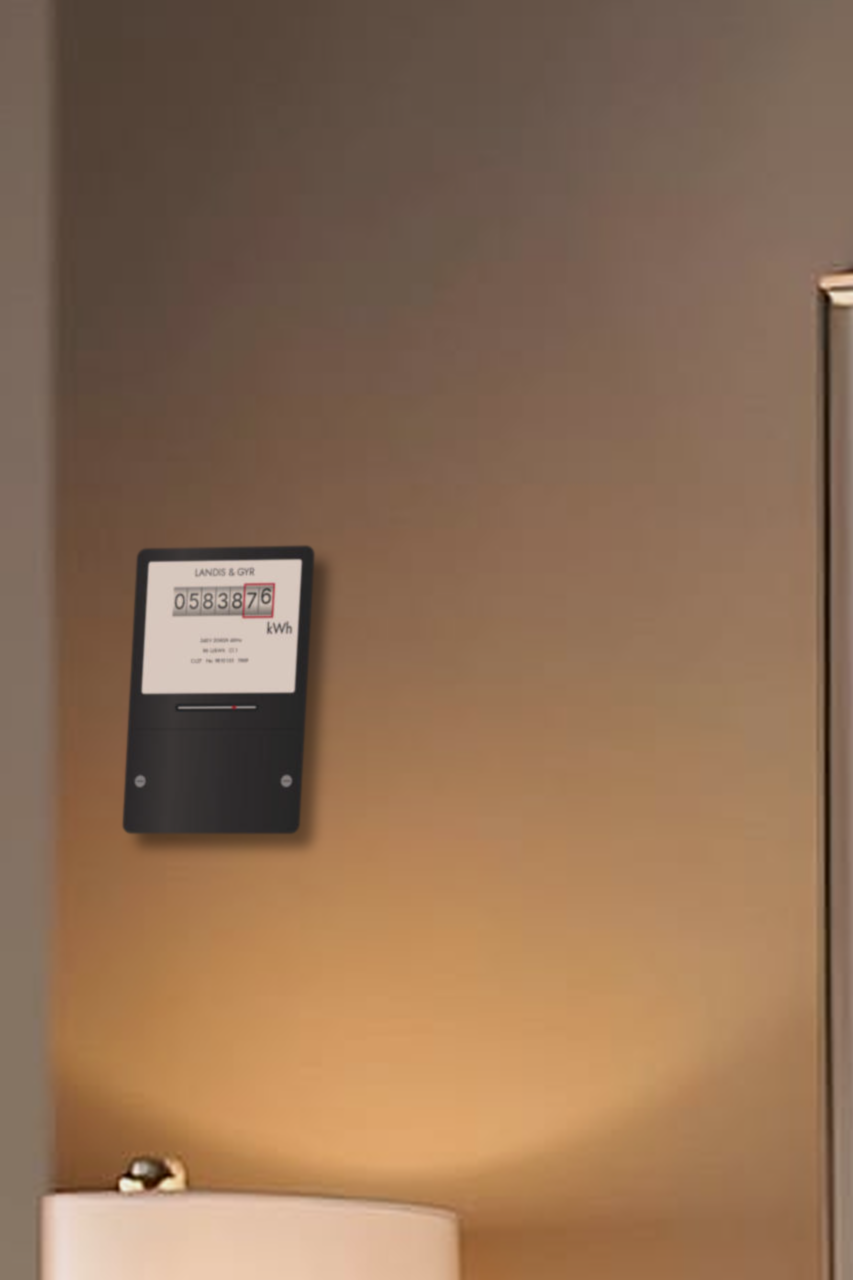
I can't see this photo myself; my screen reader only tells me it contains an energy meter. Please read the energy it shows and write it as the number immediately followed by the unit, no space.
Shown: 5838.76kWh
